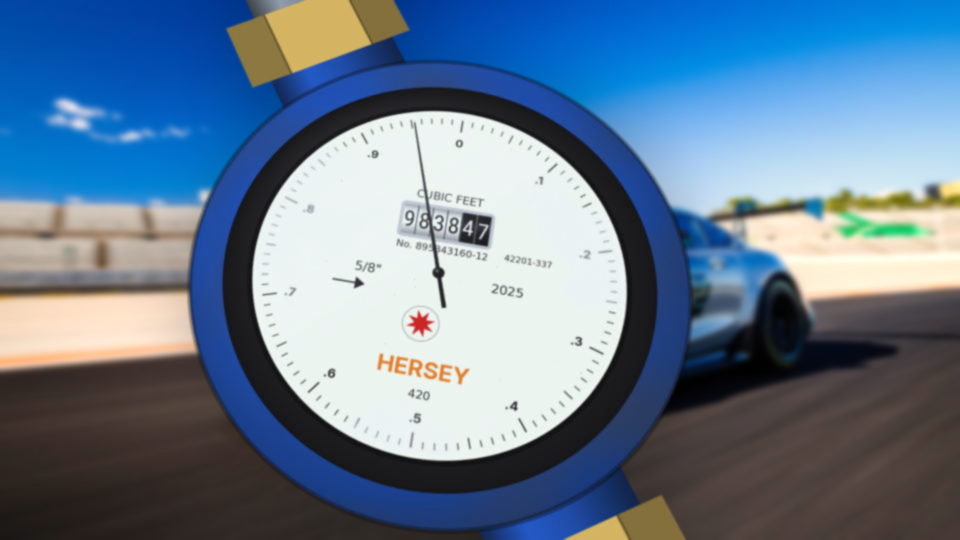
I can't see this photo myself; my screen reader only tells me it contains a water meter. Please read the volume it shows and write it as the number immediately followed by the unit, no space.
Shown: 983846.95ft³
